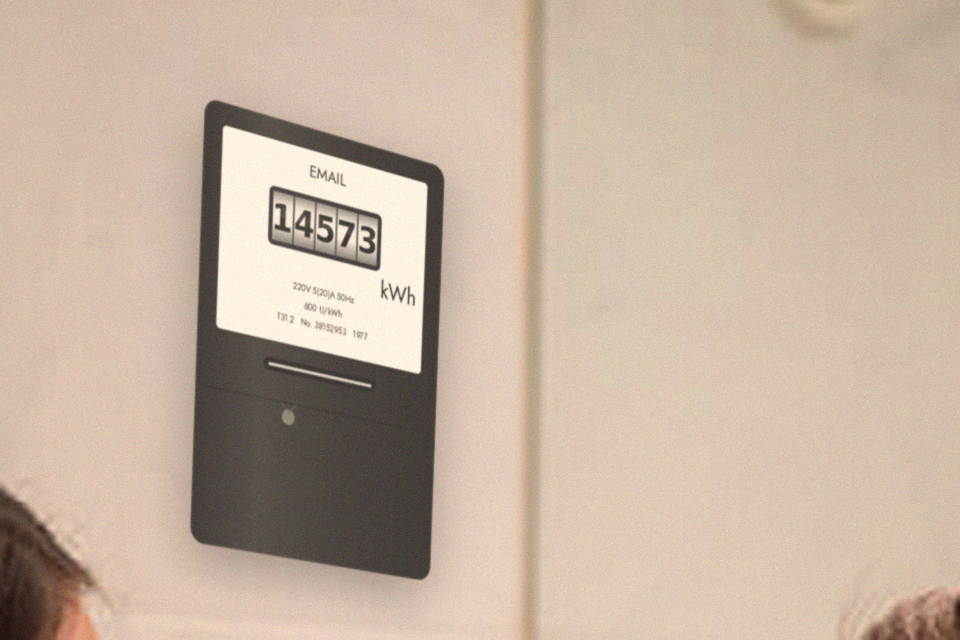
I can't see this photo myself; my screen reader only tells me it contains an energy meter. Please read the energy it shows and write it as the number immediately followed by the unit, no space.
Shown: 14573kWh
